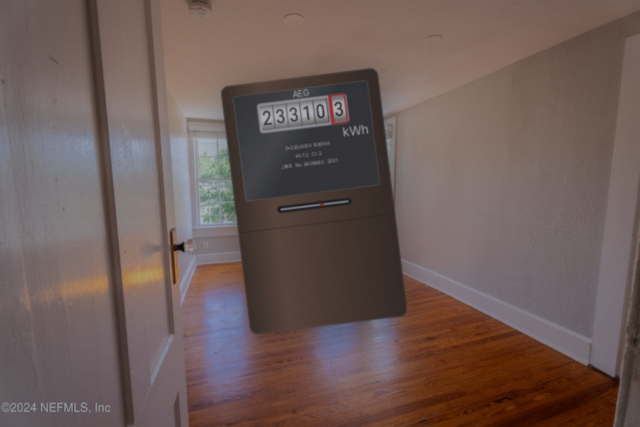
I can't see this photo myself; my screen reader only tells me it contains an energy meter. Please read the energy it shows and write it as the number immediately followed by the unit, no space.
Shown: 23310.3kWh
